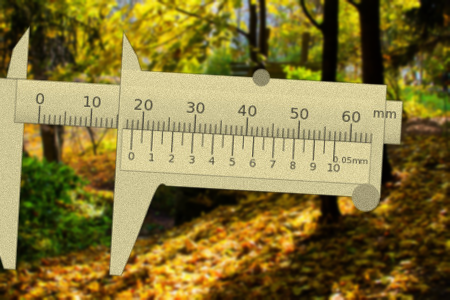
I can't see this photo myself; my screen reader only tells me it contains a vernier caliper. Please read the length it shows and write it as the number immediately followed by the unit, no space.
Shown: 18.0mm
